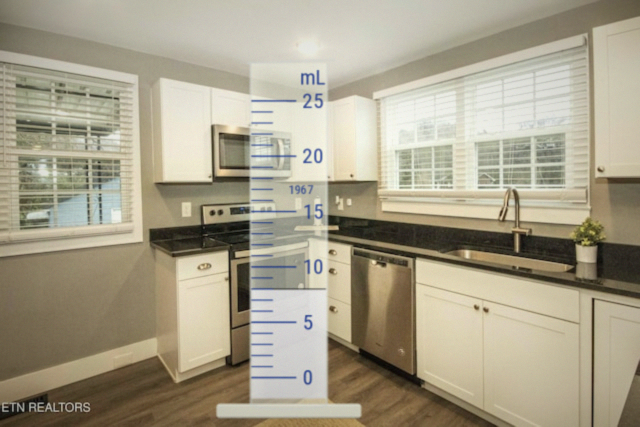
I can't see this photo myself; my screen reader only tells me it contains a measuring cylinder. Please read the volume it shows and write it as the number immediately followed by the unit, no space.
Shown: 8mL
